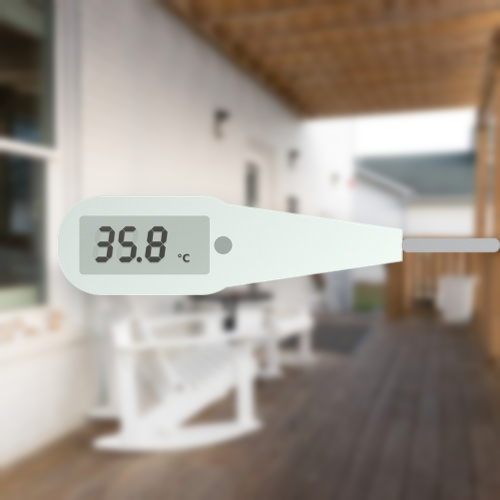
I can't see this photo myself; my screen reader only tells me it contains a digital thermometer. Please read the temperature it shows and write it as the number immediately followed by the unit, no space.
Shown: 35.8°C
